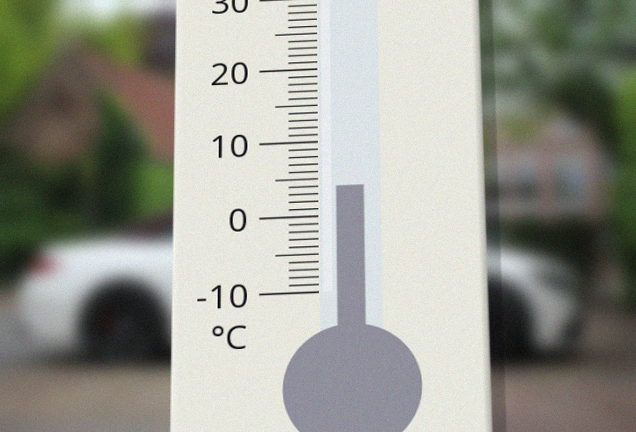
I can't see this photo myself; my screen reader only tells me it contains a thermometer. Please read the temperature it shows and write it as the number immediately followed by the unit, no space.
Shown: 4°C
